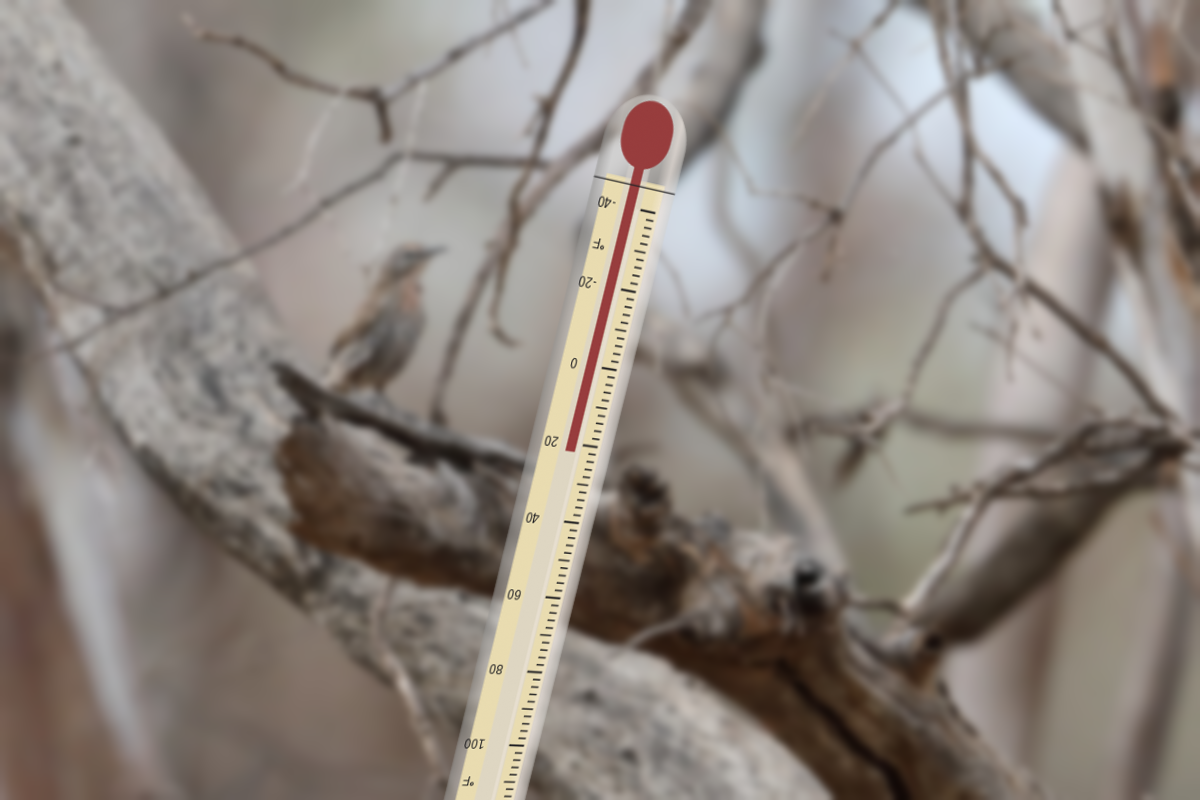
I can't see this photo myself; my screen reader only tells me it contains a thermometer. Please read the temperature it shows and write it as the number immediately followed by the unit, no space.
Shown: 22°F
